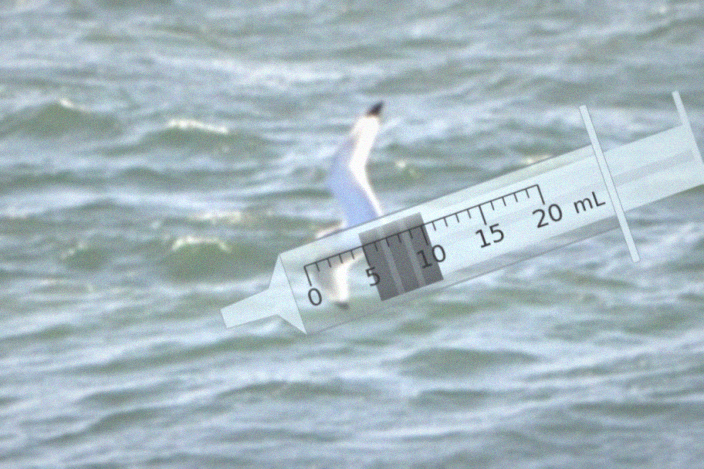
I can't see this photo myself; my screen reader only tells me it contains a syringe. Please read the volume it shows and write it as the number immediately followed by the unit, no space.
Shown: 5mL
